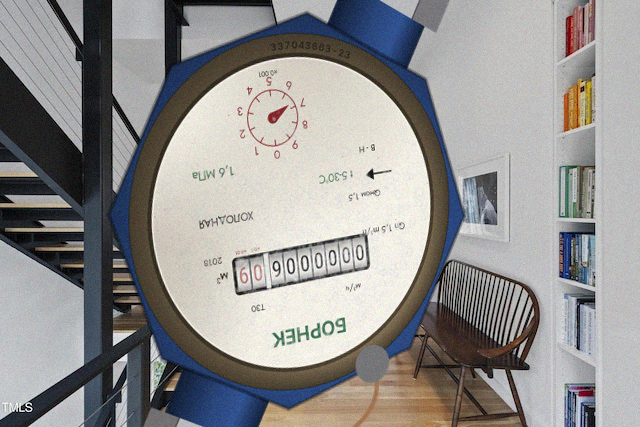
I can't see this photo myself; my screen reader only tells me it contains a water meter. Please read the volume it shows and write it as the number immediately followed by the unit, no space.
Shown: 6.096m³
